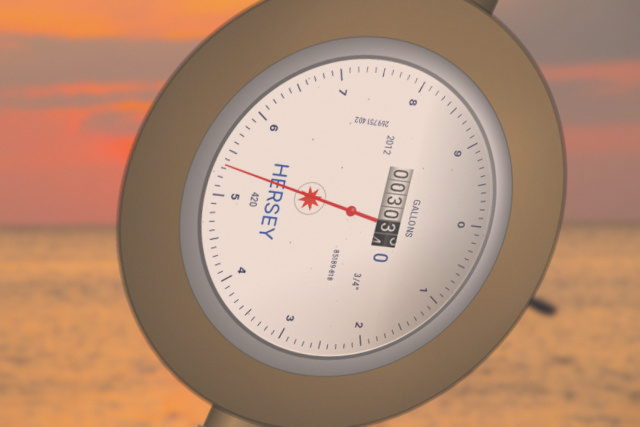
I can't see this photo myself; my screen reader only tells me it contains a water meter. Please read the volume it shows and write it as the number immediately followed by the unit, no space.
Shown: 30335.3gal
